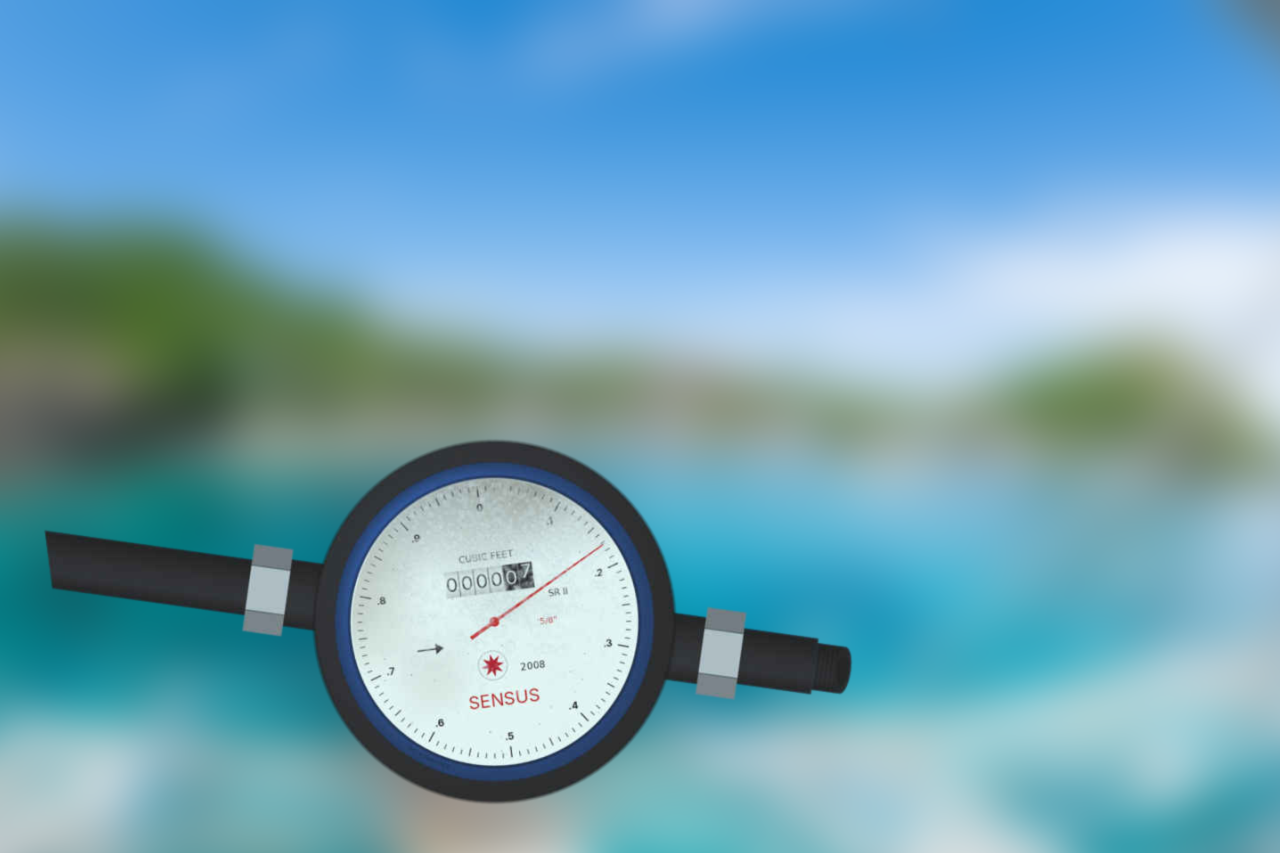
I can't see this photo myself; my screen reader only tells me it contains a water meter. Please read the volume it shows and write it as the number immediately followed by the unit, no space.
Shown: 7.17ft³
